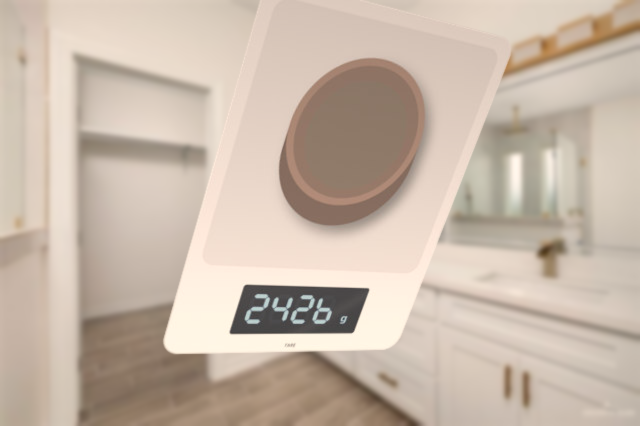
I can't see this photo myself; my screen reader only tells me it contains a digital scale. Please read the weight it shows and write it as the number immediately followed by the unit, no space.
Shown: 2426g
